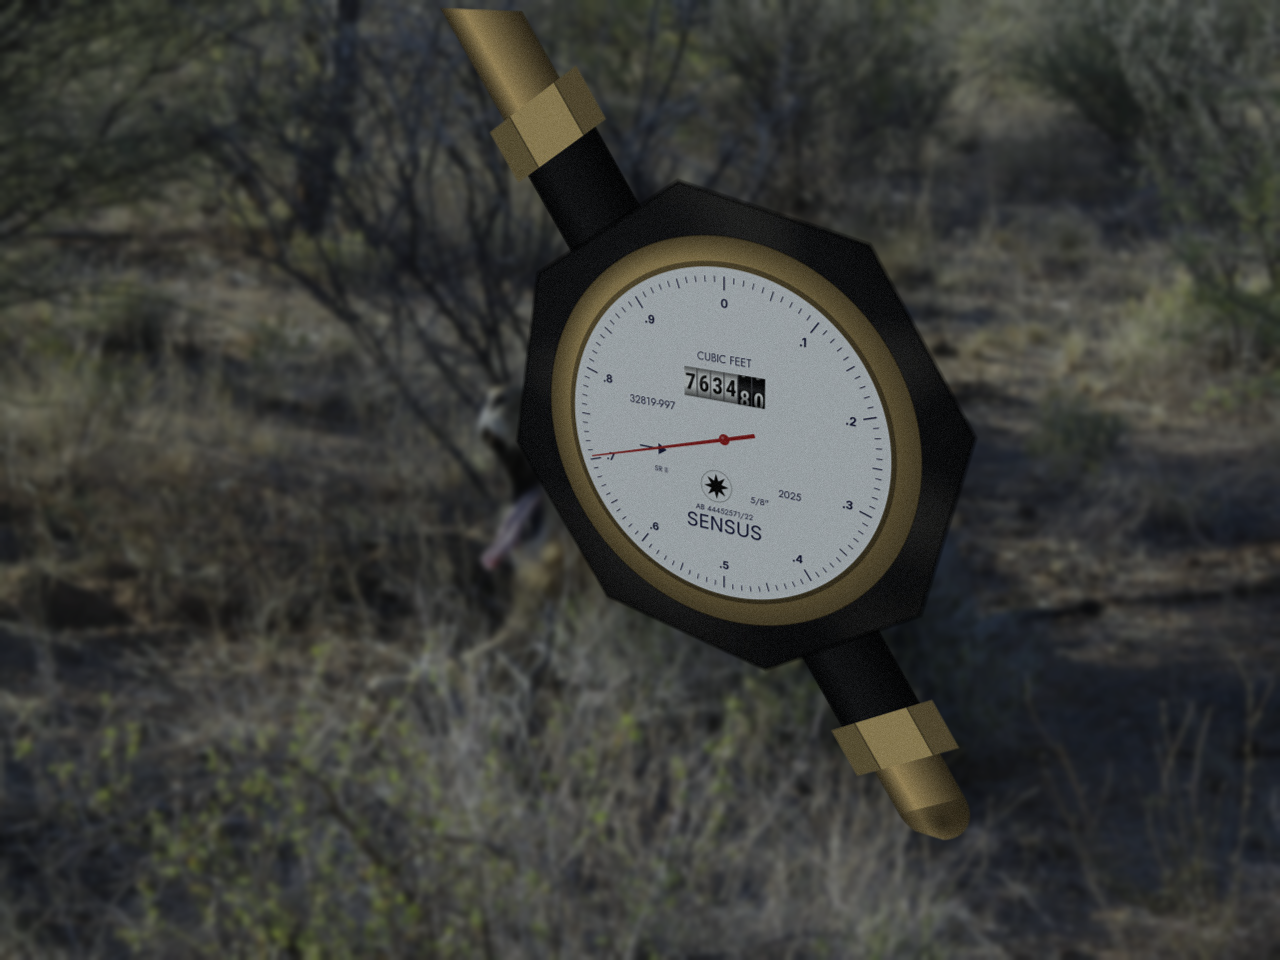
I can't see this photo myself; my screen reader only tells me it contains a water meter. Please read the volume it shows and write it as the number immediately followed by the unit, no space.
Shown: 763479.70ft³
